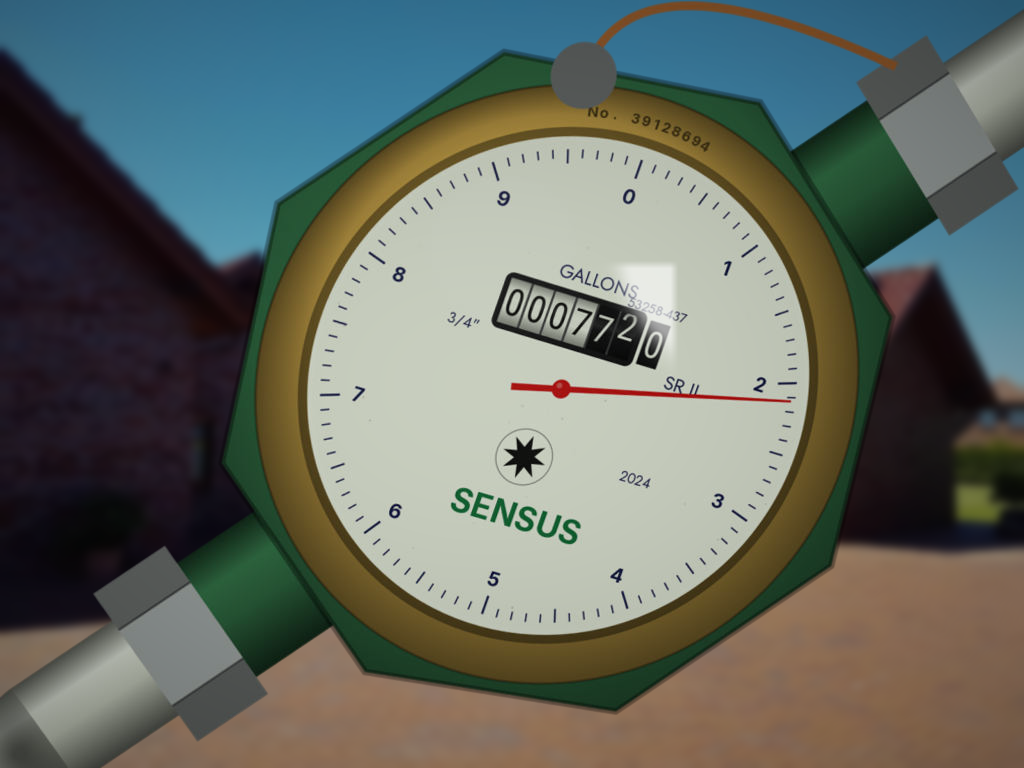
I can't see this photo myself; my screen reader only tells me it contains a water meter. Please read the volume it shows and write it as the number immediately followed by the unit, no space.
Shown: 7722.1gal
